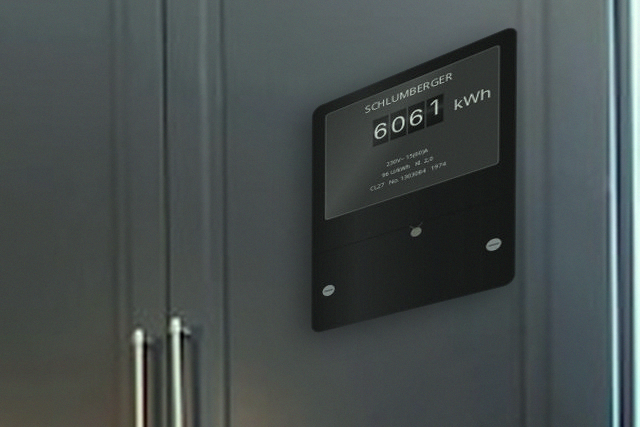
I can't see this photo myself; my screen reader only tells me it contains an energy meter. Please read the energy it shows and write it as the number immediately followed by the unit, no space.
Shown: 6061kWh
